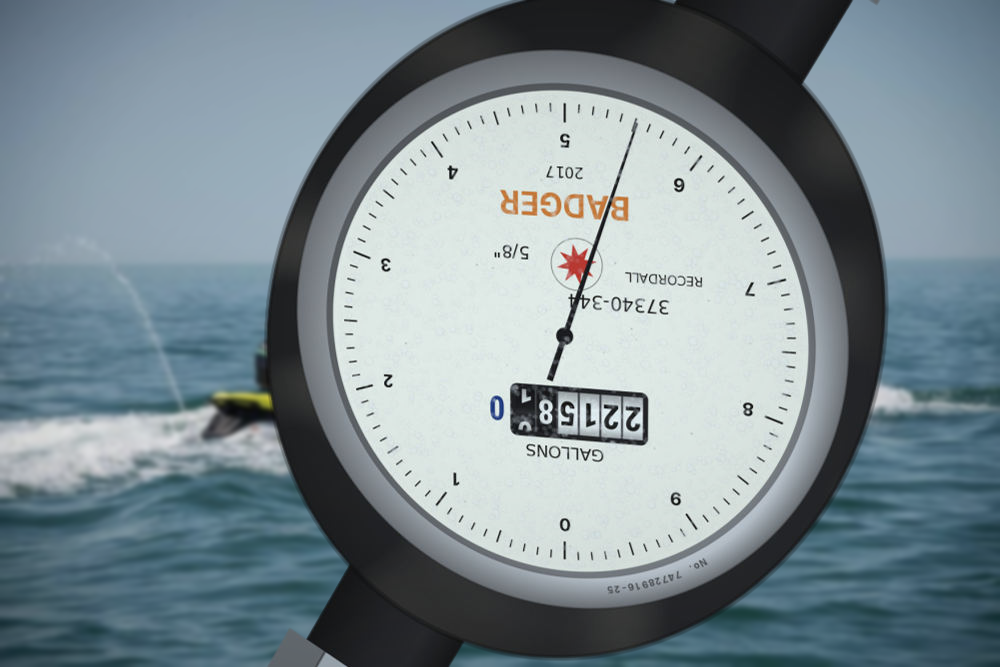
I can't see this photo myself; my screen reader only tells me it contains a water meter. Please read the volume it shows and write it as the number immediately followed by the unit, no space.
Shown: 2215805.5gal
